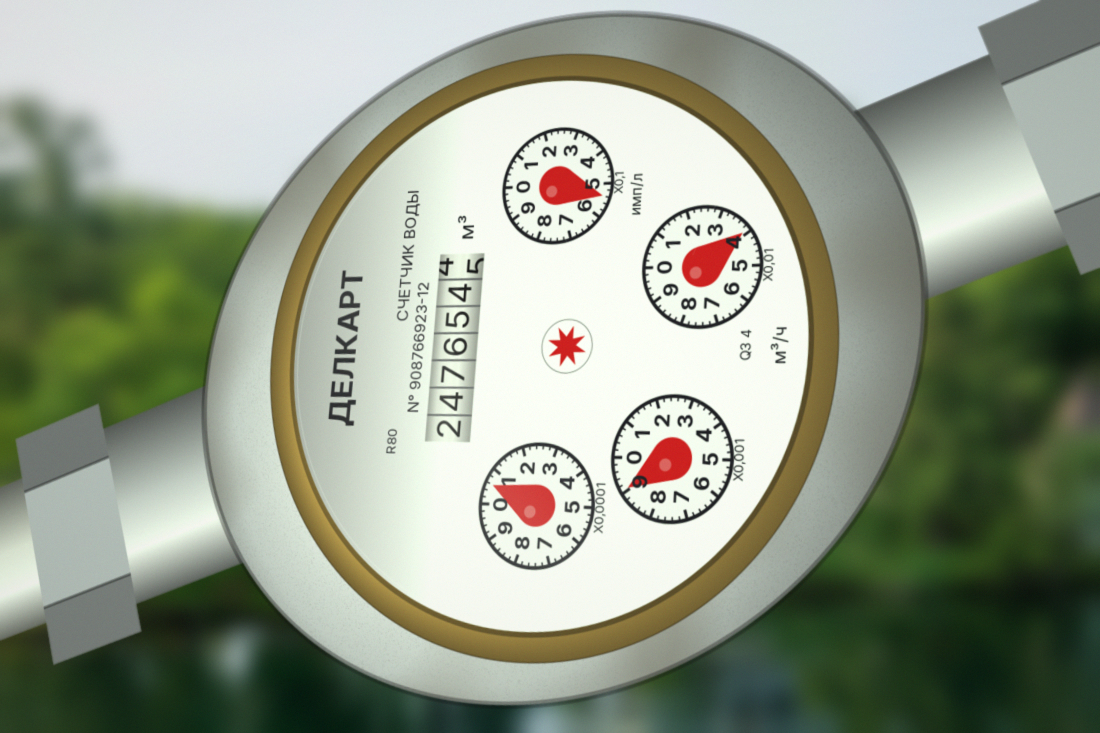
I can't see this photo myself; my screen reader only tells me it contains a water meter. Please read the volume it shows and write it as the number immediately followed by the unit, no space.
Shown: 2476544.5390m³
